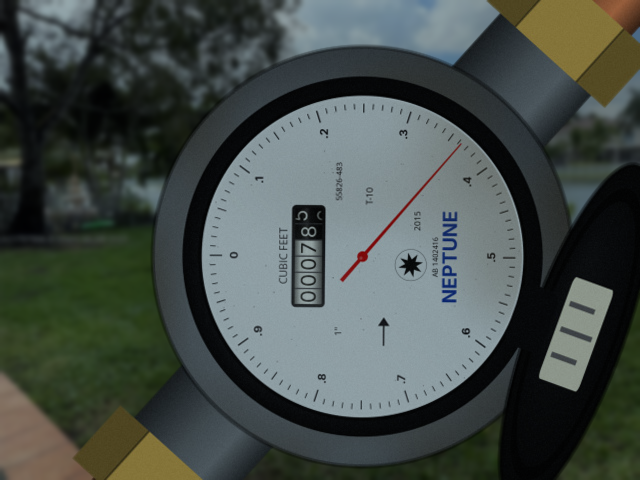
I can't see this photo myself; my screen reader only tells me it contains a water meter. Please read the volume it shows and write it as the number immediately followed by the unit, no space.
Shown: 785.36ft³
